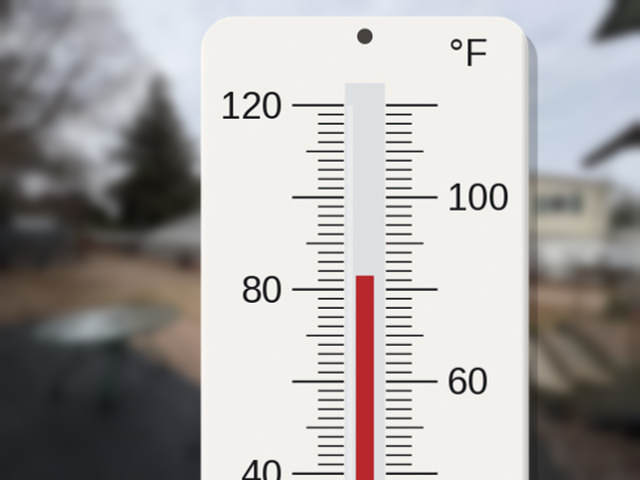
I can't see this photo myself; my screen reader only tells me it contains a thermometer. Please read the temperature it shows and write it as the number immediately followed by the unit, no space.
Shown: 83°F
